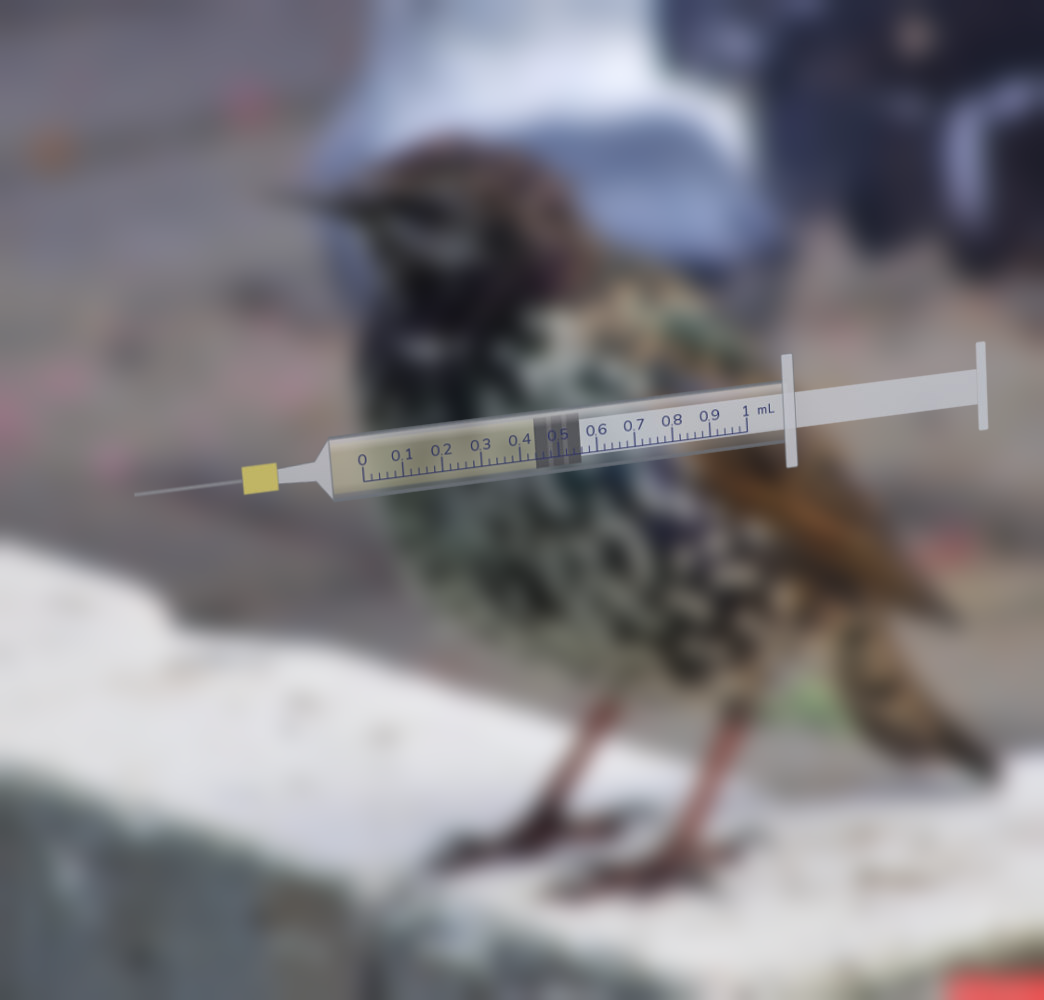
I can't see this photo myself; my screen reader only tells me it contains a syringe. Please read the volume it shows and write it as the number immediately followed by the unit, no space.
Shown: 0.44mL
